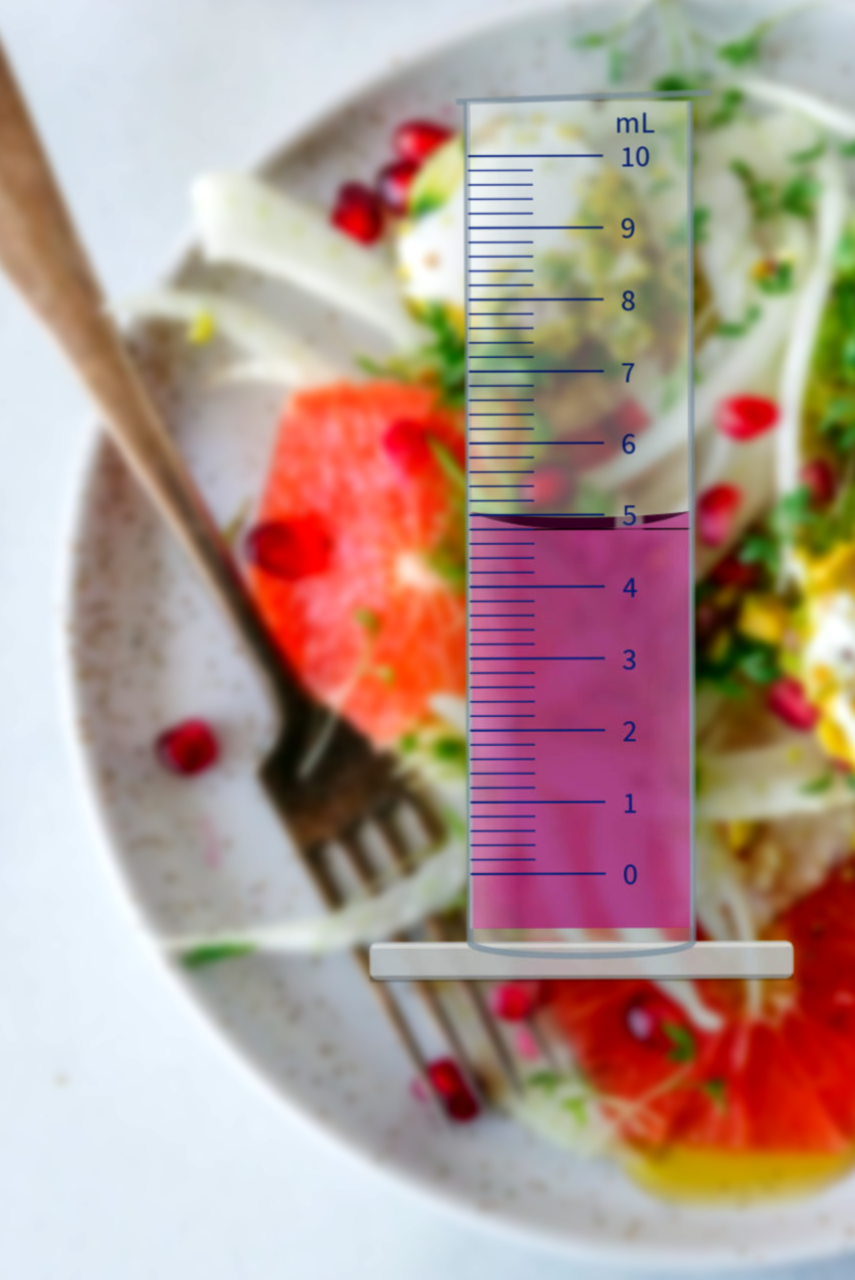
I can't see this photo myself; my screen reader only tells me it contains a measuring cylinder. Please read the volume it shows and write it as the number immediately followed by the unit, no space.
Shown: 4.8mL
